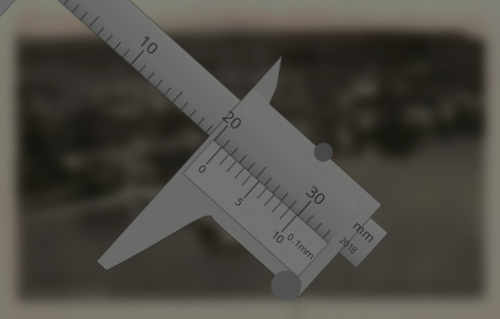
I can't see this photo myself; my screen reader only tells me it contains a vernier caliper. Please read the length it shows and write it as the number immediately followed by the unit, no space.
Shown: 20.9mm
